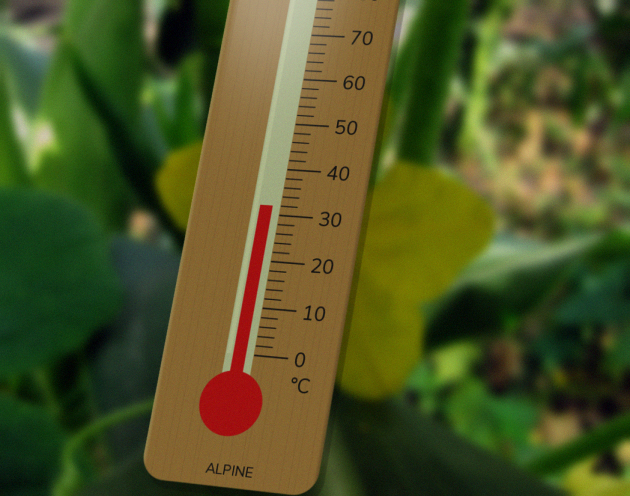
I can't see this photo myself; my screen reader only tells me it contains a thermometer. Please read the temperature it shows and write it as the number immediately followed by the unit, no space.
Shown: 32°C
